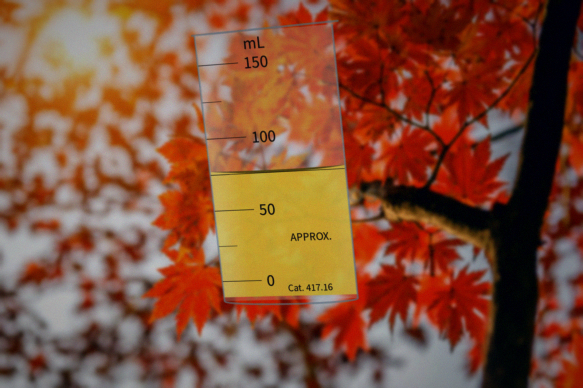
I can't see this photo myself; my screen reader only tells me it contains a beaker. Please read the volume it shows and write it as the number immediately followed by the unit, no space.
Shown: 75mL
